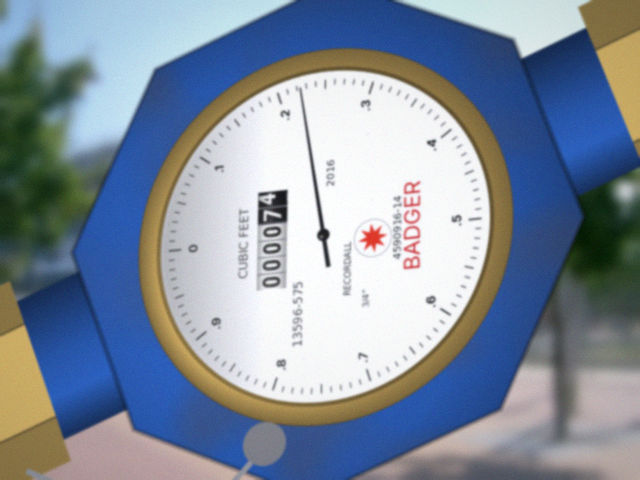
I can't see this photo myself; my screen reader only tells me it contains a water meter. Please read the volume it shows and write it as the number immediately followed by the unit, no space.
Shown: 74.22ft³
